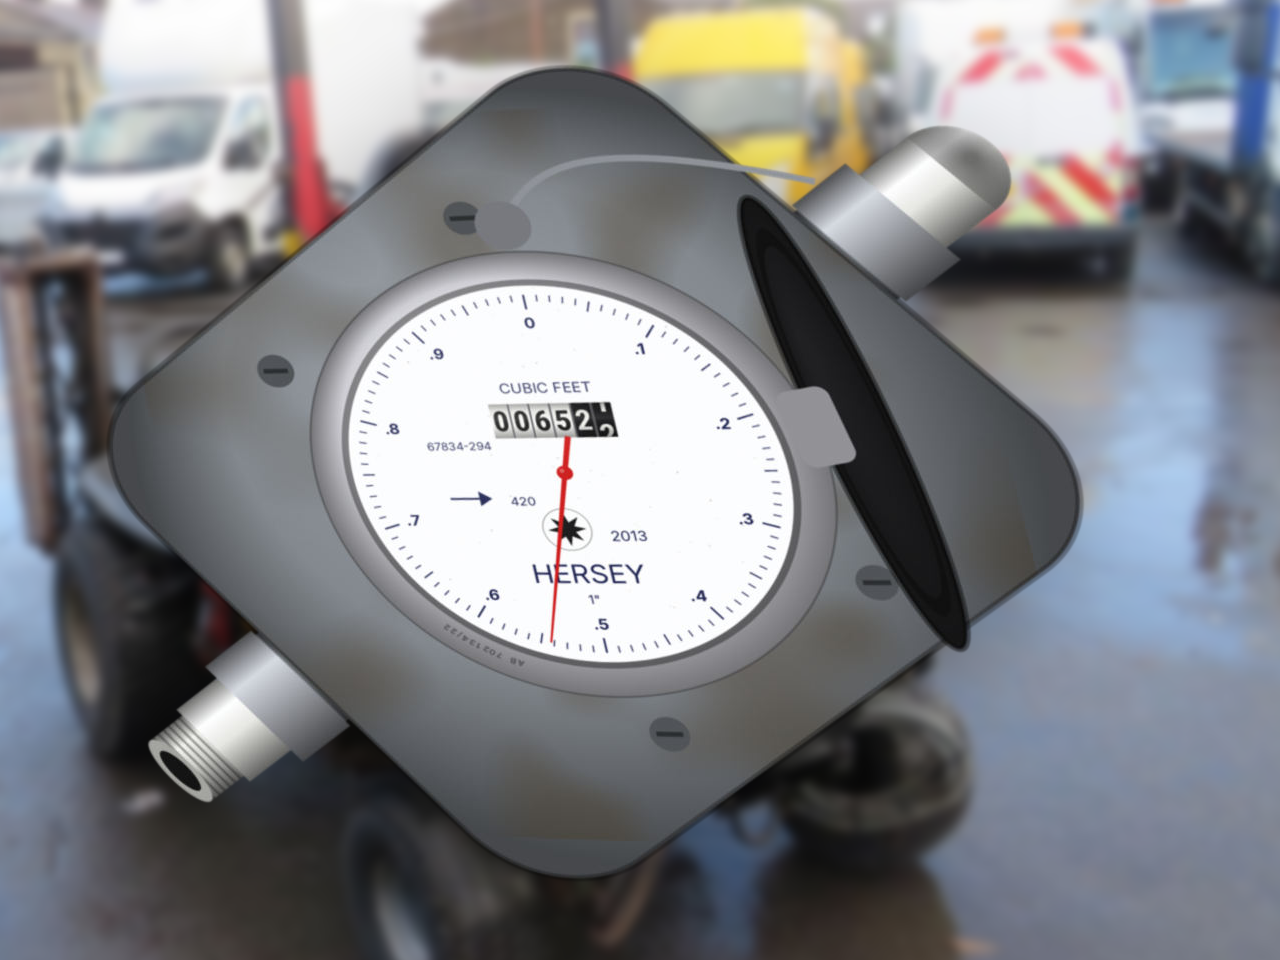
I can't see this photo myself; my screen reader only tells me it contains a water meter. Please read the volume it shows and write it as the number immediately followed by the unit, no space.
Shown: 6521.54ft³
